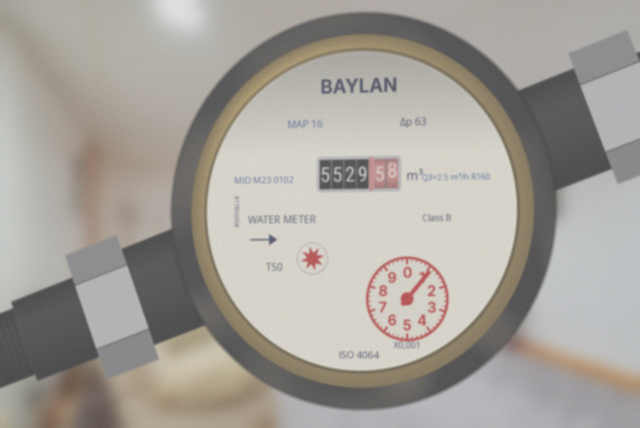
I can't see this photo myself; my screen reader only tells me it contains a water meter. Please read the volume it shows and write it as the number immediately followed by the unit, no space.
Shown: 5529.581m³
